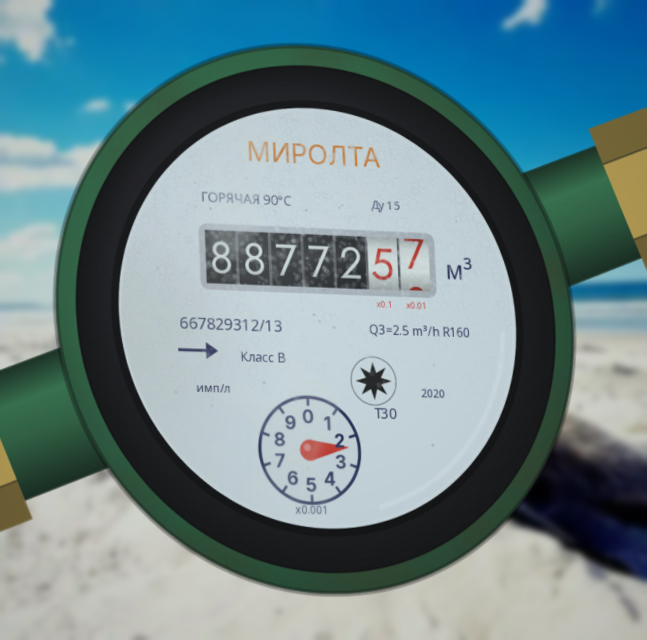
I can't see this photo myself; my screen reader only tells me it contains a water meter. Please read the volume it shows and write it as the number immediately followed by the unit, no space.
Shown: 88772.572m³
